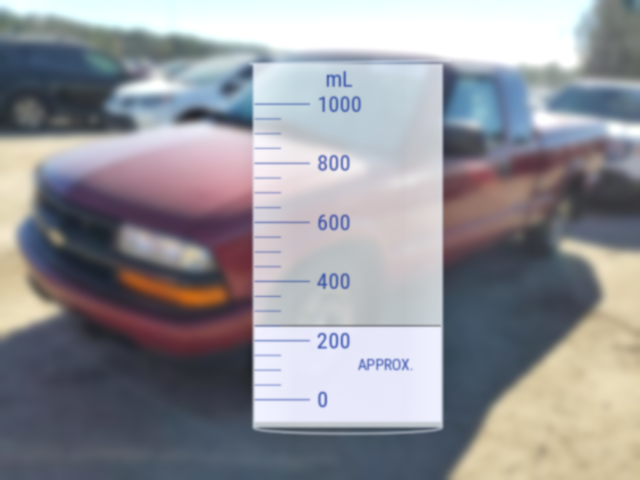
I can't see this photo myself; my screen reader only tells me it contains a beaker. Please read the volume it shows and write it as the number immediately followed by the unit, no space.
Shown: 250mL
